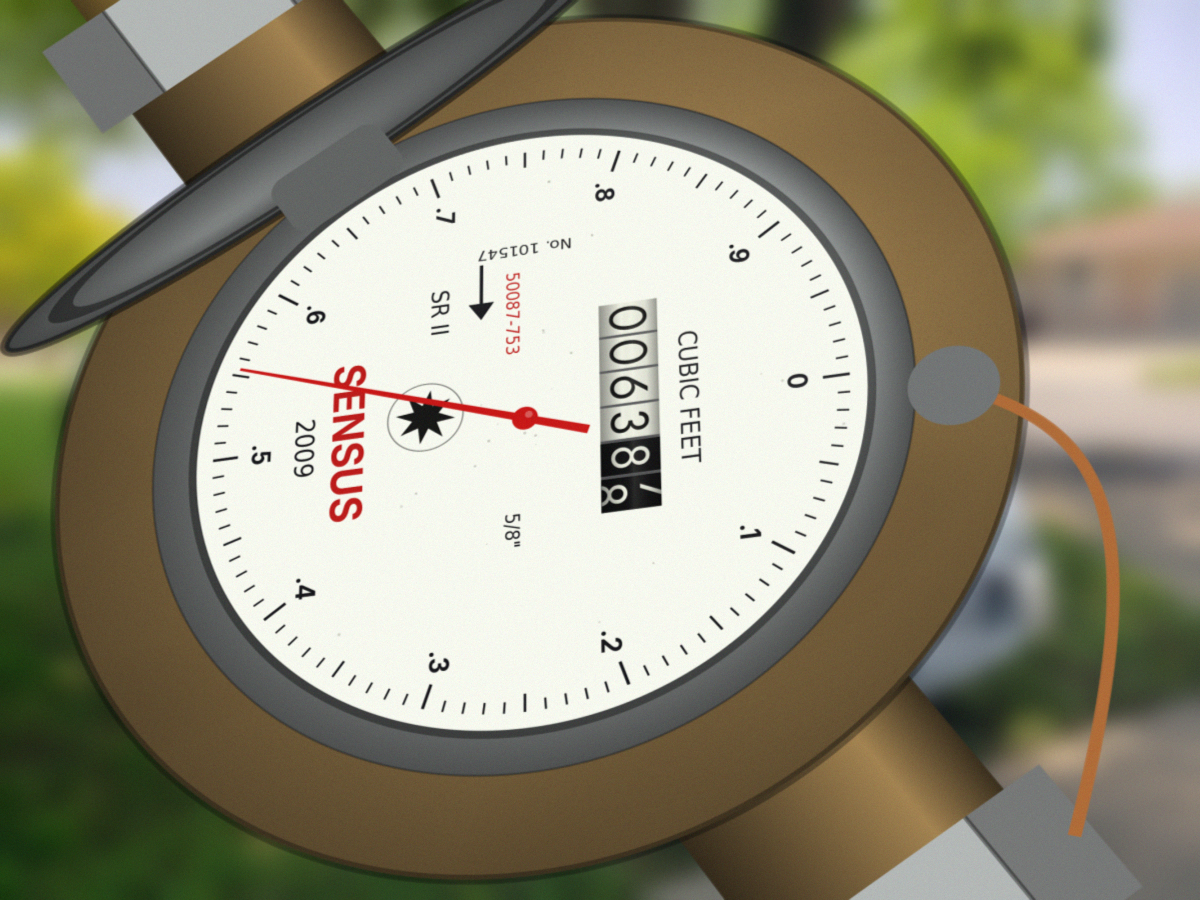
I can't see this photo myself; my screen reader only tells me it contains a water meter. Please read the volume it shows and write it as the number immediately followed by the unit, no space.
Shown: 6387.55ft³
